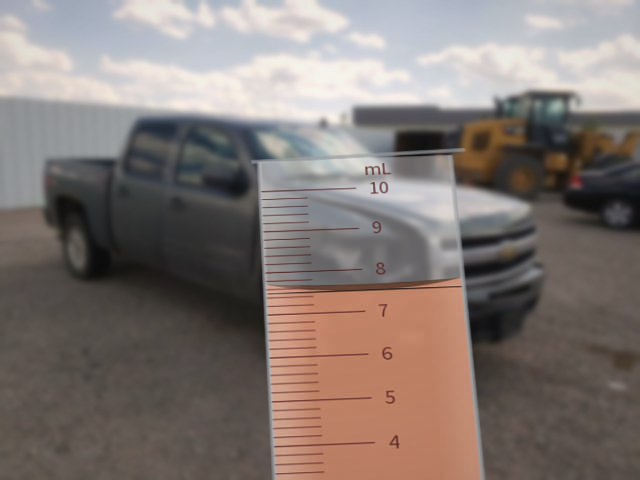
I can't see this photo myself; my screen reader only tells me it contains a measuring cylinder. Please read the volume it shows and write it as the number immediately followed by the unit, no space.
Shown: 7.5mL
